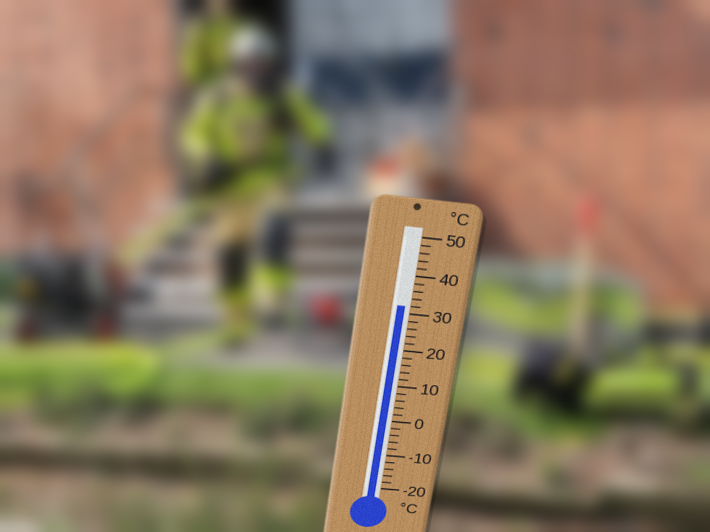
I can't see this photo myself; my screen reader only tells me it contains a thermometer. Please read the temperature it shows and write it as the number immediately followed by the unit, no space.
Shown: 32°C
